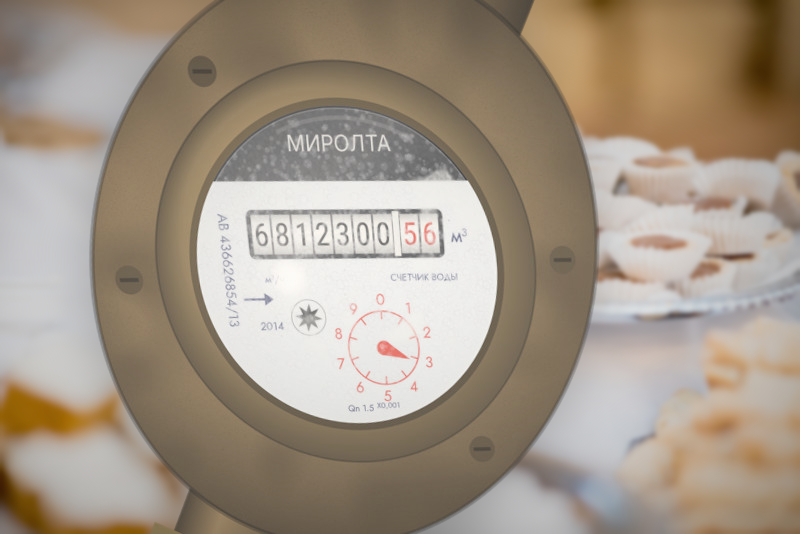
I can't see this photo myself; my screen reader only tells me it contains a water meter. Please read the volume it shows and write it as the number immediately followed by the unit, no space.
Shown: 6812300.563m³
